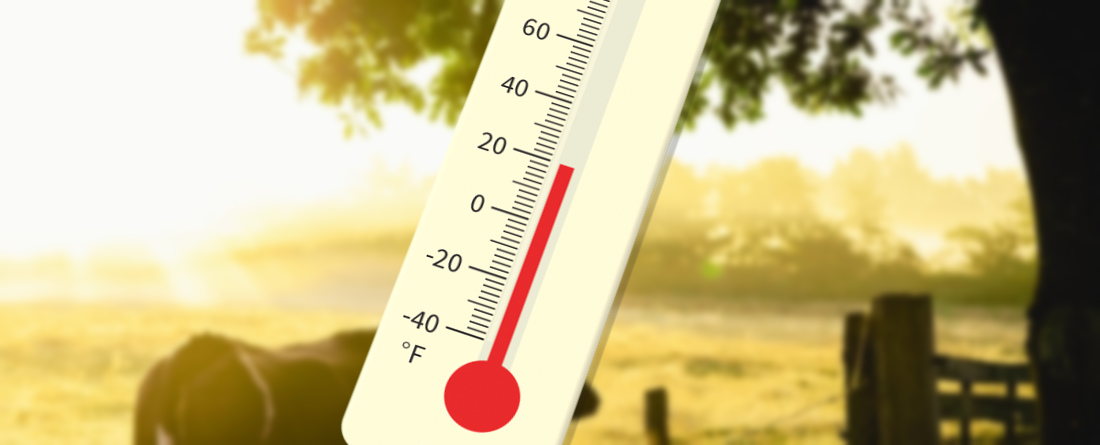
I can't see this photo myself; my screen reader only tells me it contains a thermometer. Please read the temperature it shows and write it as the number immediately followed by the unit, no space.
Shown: 20°F
